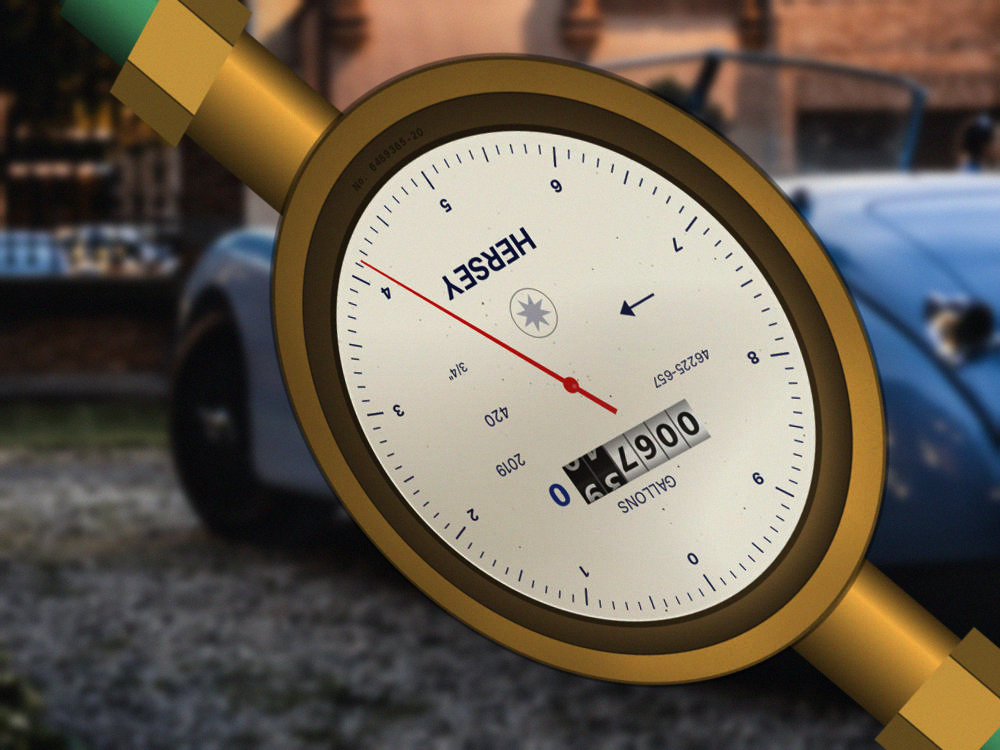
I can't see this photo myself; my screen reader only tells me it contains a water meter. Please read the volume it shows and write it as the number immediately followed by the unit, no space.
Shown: 67394.1gal
